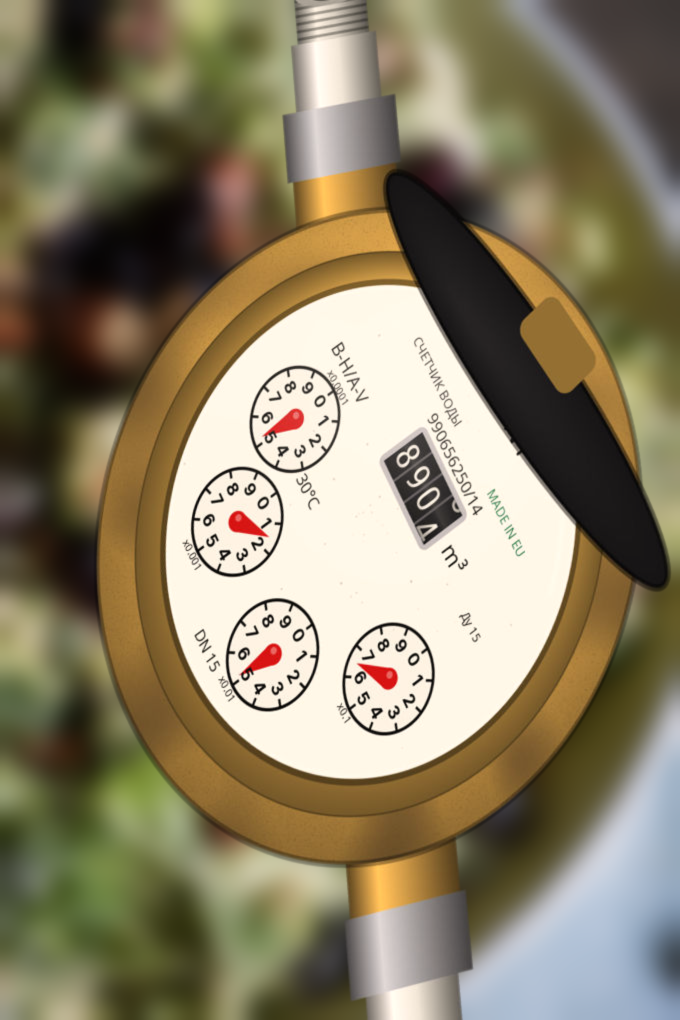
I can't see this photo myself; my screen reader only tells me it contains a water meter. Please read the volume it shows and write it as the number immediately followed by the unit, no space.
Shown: 8903.6515m³
